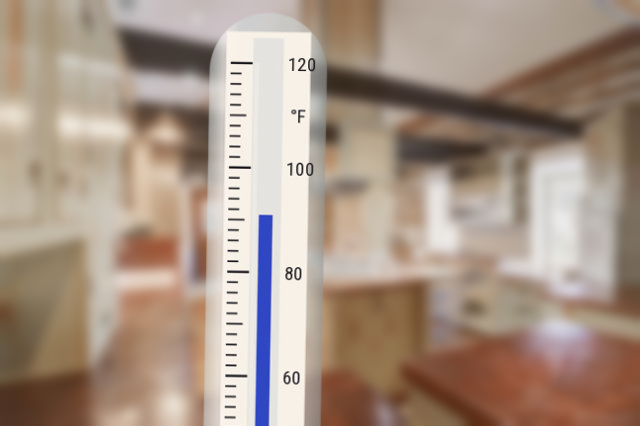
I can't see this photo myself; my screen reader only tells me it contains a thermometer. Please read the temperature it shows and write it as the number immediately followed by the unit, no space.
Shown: 91°F
